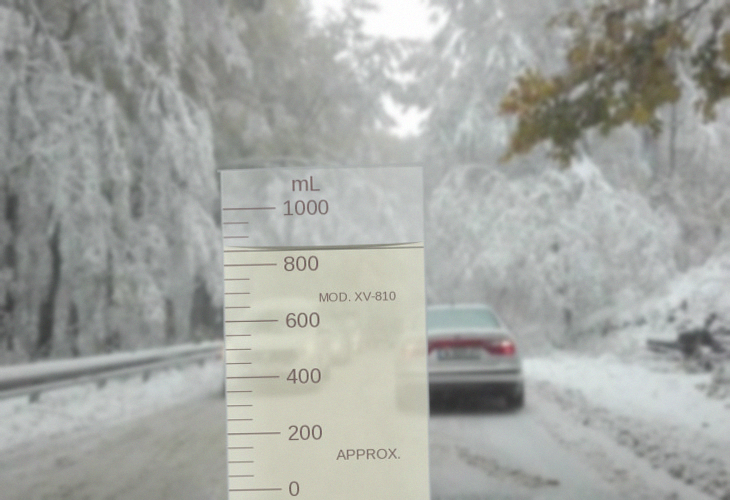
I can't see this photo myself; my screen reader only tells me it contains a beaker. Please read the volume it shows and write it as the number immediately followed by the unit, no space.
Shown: 850mL
